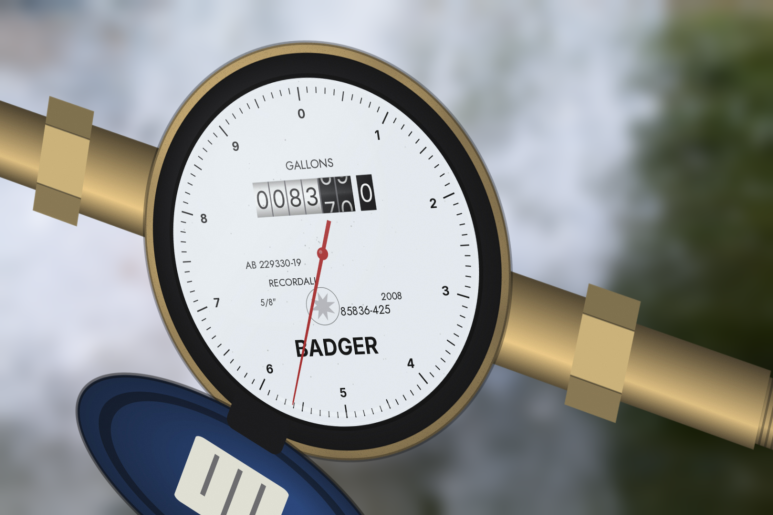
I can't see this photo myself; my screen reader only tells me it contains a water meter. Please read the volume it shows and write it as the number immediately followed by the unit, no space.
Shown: 83695.6gal
